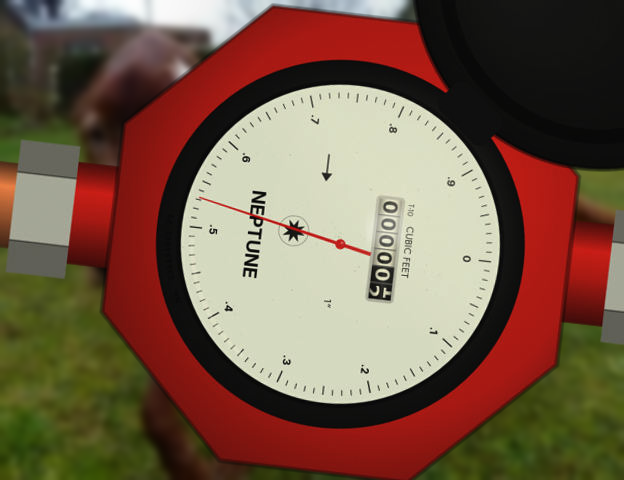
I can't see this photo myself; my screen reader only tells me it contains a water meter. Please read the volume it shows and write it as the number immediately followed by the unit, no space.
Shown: 1.53ft³
